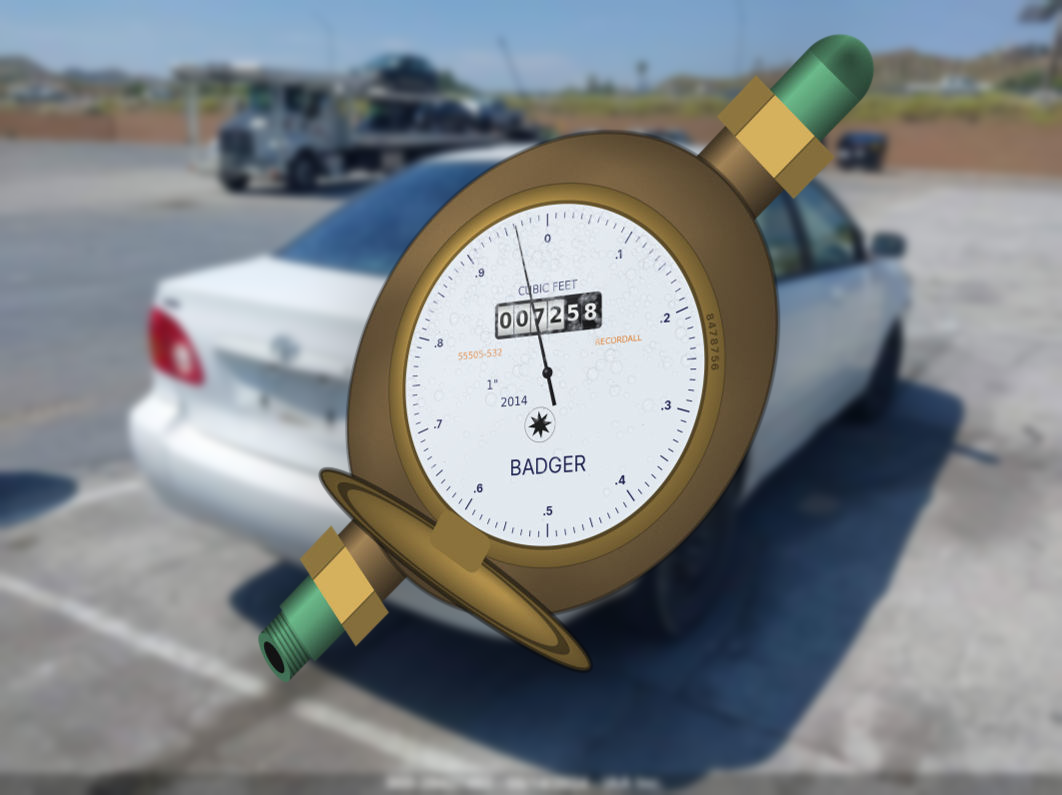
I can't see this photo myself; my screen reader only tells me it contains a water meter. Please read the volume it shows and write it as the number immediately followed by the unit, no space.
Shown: 7257.96ft³
